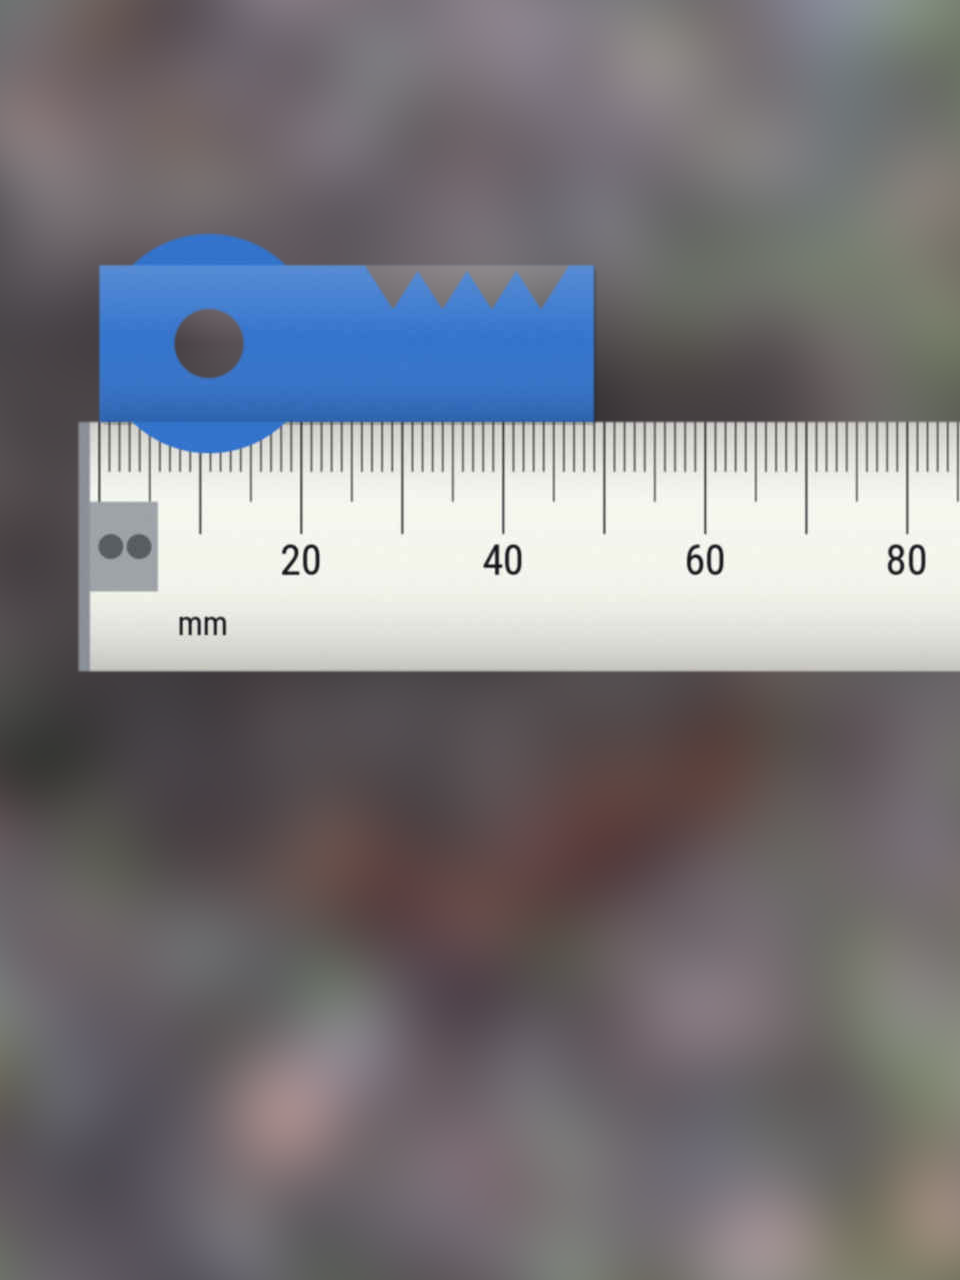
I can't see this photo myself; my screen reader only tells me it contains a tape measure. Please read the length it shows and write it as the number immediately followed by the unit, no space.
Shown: 49mm
